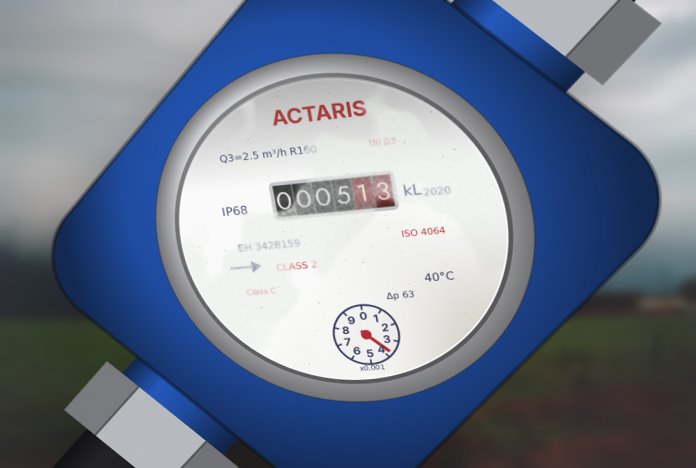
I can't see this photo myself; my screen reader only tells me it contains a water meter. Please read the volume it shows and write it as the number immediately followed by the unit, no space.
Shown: 5.133kL
